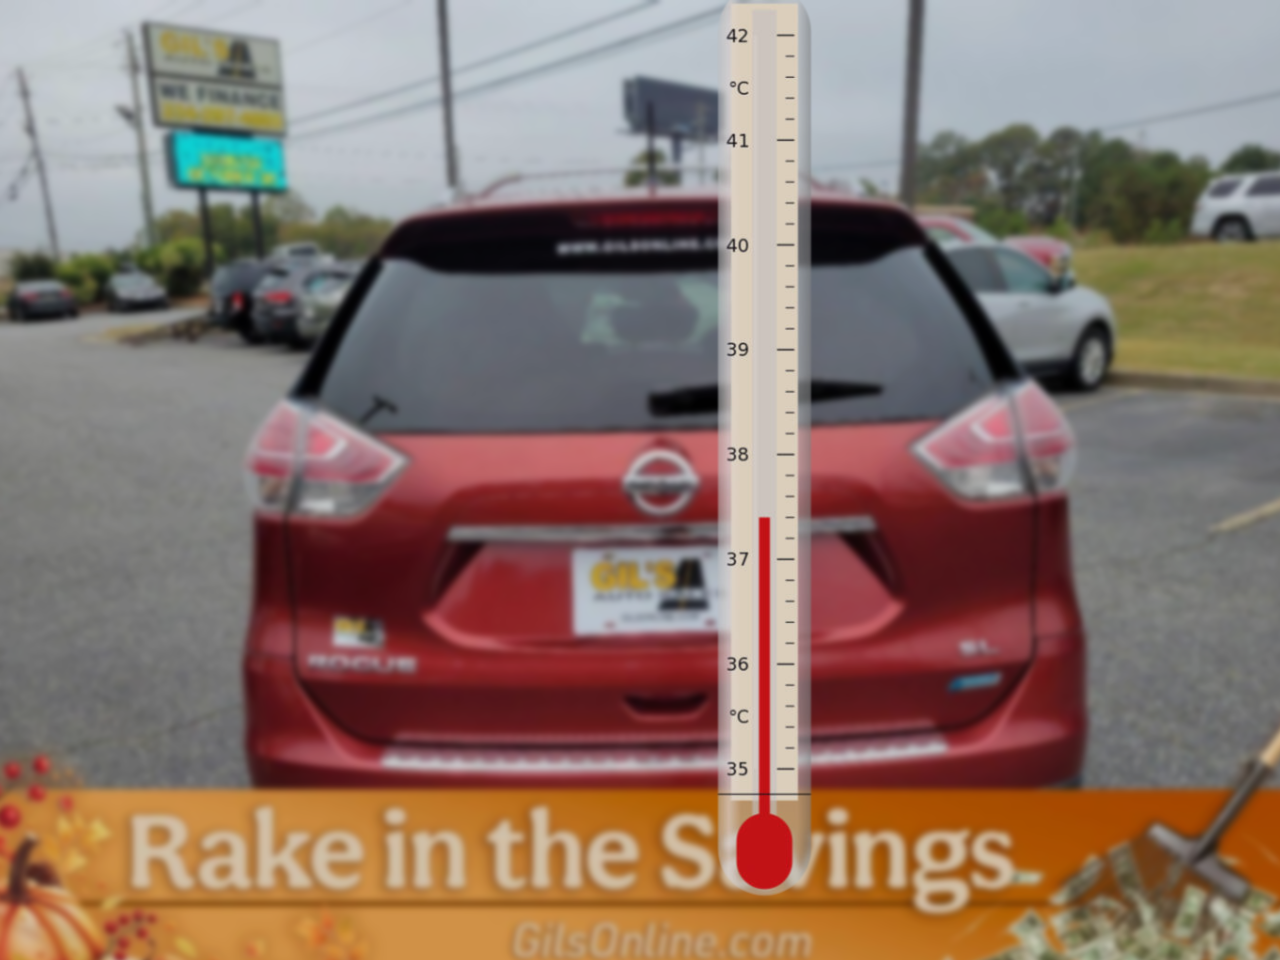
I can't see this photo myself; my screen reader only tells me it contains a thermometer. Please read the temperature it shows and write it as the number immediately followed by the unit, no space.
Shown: 37.4°C
